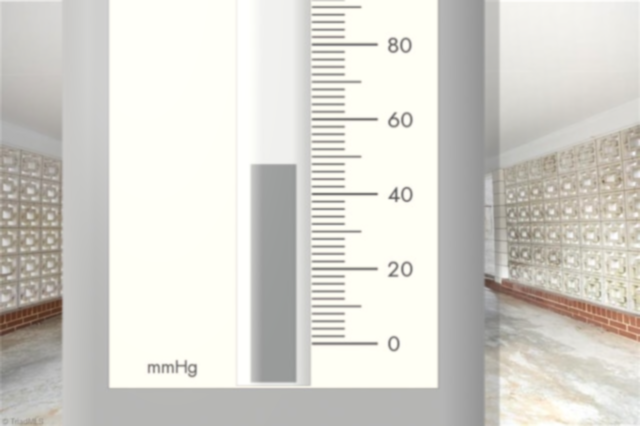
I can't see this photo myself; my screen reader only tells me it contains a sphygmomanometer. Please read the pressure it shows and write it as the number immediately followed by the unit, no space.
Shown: 48mmHg
